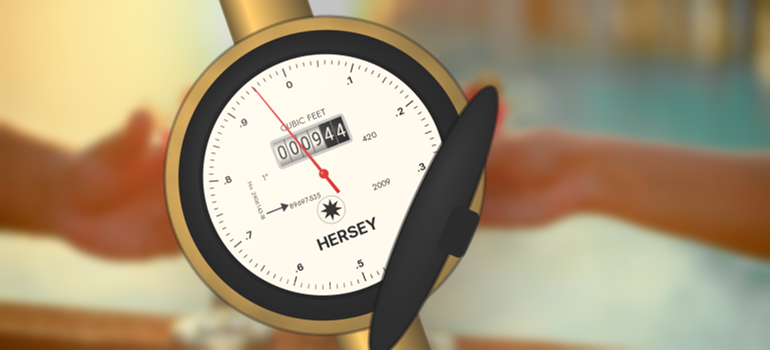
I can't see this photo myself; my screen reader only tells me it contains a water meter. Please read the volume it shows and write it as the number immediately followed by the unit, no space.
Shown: 943.95ft³
